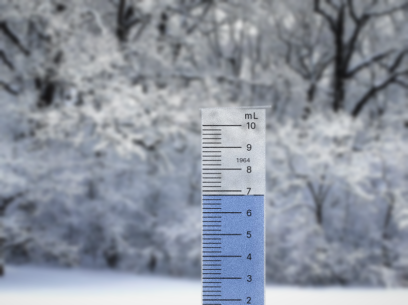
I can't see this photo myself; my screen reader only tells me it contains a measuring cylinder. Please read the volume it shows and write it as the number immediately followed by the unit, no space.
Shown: 6.8mL
